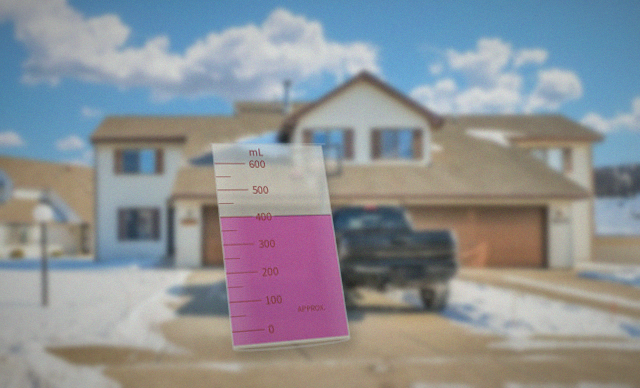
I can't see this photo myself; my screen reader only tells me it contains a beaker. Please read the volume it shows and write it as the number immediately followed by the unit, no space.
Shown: 400mL
